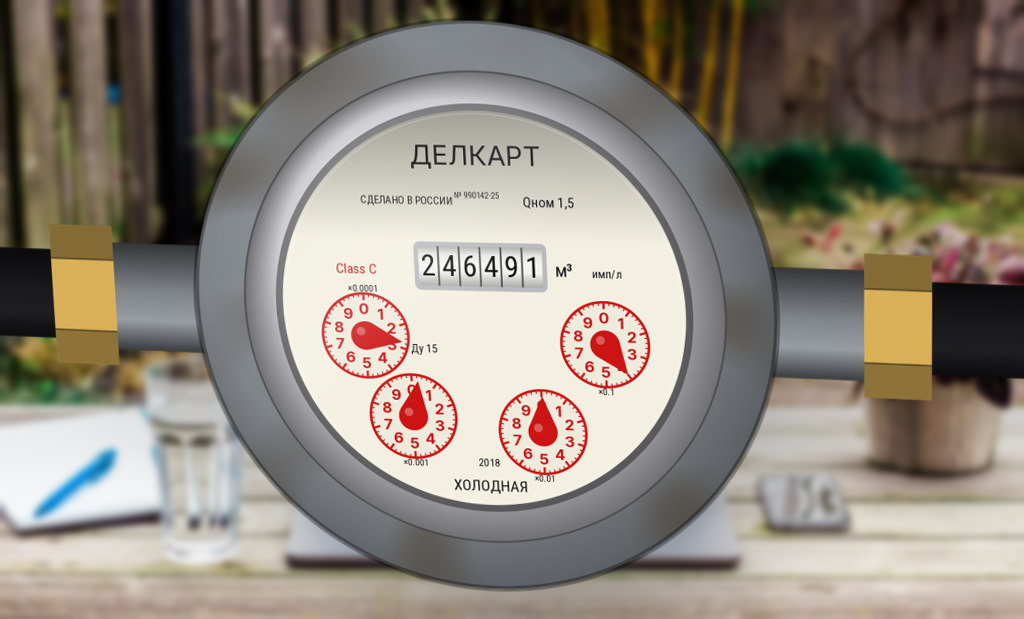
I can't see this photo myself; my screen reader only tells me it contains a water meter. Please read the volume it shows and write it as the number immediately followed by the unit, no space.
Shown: 246491.4002m³
